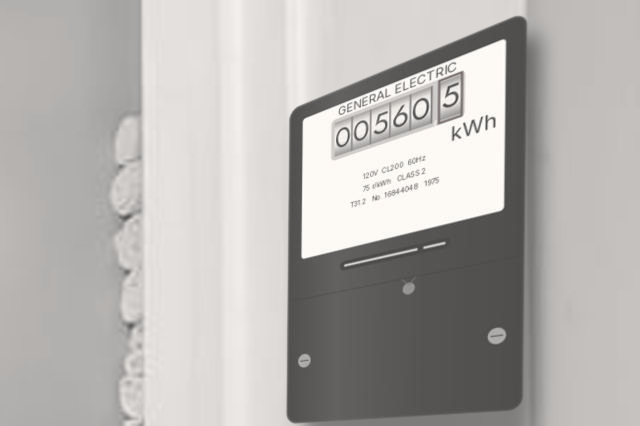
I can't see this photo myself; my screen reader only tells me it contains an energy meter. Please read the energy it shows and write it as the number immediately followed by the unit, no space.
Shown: 560.5kWh
